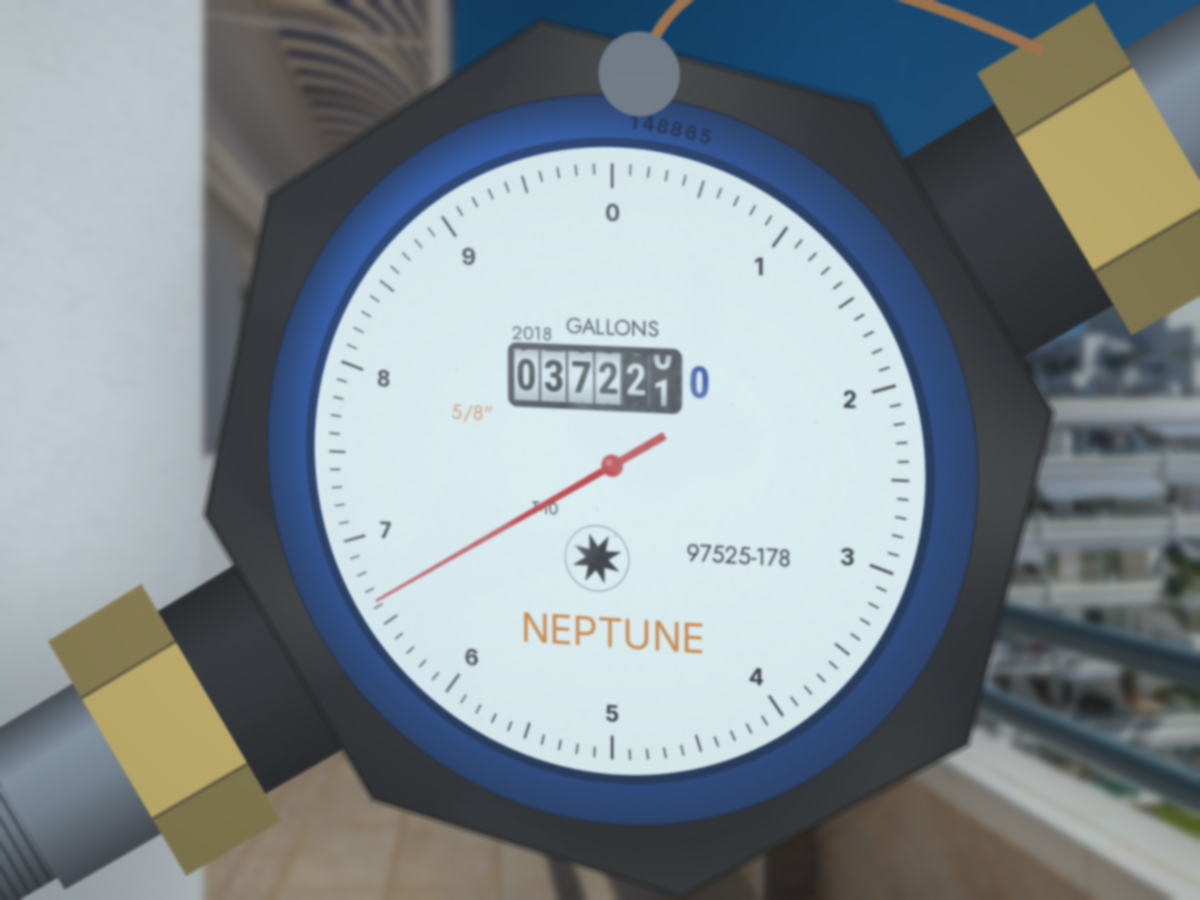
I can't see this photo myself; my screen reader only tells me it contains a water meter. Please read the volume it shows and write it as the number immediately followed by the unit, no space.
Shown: 372206.6gal
